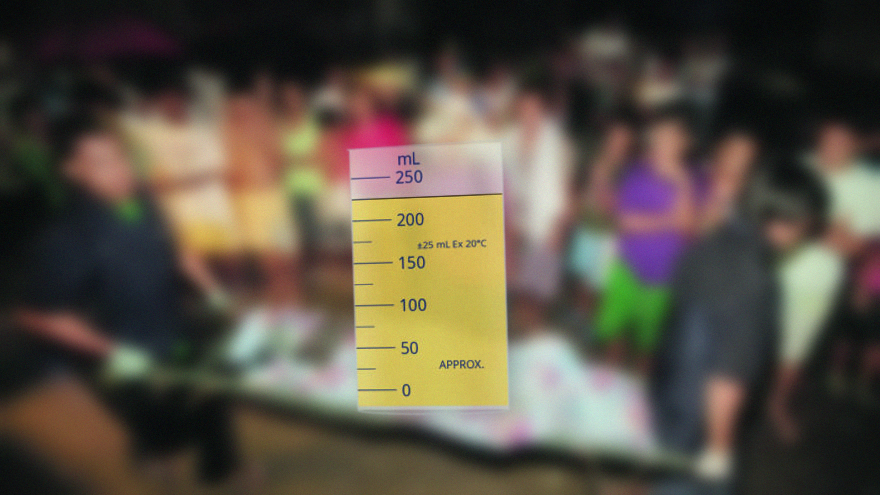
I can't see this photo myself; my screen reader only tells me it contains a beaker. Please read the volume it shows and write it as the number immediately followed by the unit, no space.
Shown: 225mL
